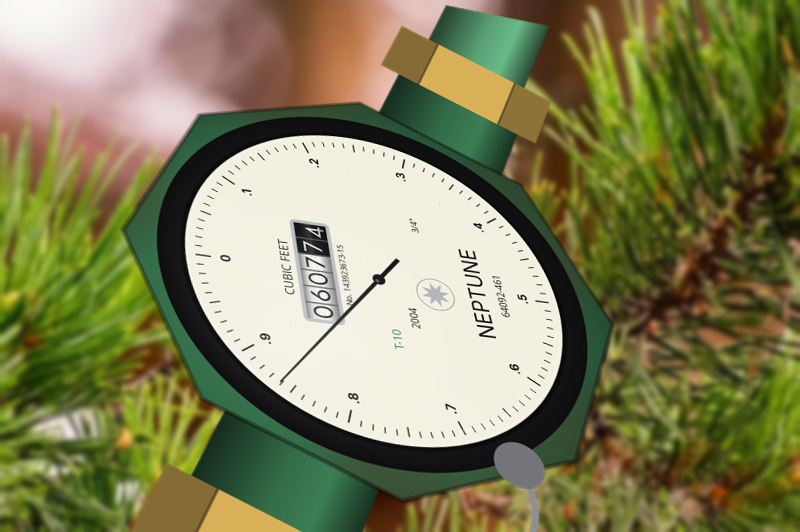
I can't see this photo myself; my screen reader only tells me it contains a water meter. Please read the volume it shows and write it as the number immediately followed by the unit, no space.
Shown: 60773.86ft³
